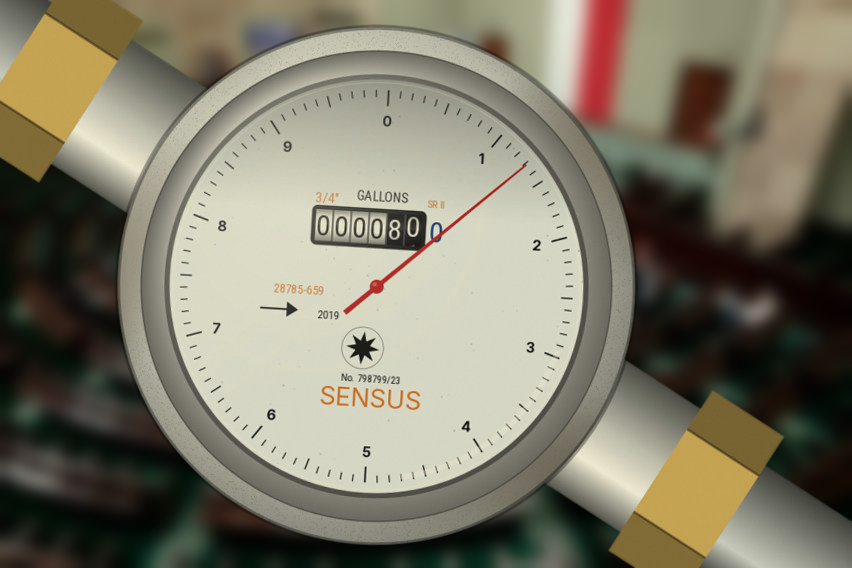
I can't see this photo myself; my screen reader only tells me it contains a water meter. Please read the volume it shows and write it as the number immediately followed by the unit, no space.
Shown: 801.3gal
